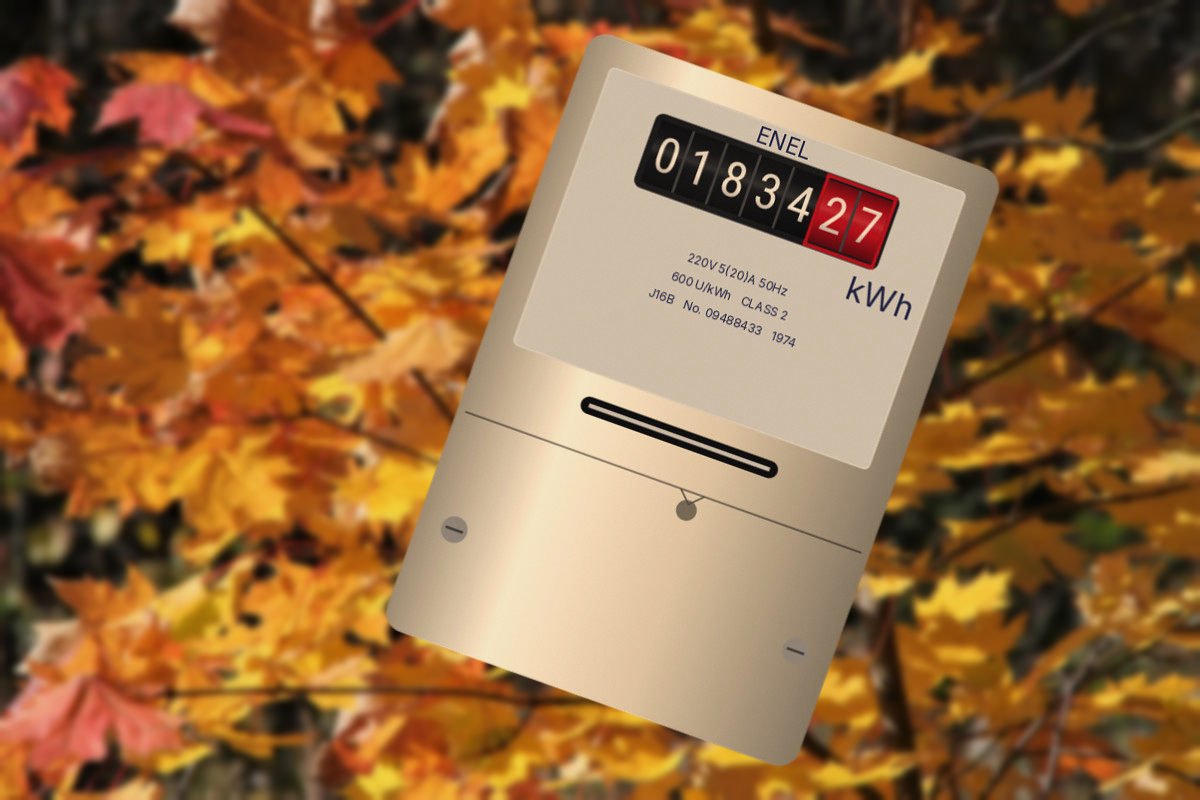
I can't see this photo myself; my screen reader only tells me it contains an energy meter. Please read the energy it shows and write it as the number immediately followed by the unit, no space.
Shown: 1834.27kWh
